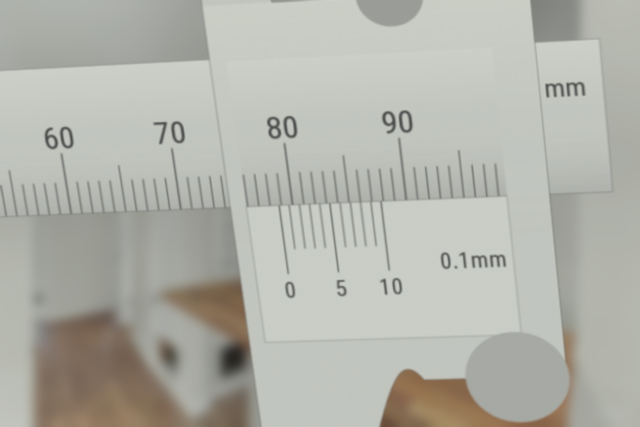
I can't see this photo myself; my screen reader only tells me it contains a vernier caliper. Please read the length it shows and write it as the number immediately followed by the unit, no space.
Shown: 78.8mm
